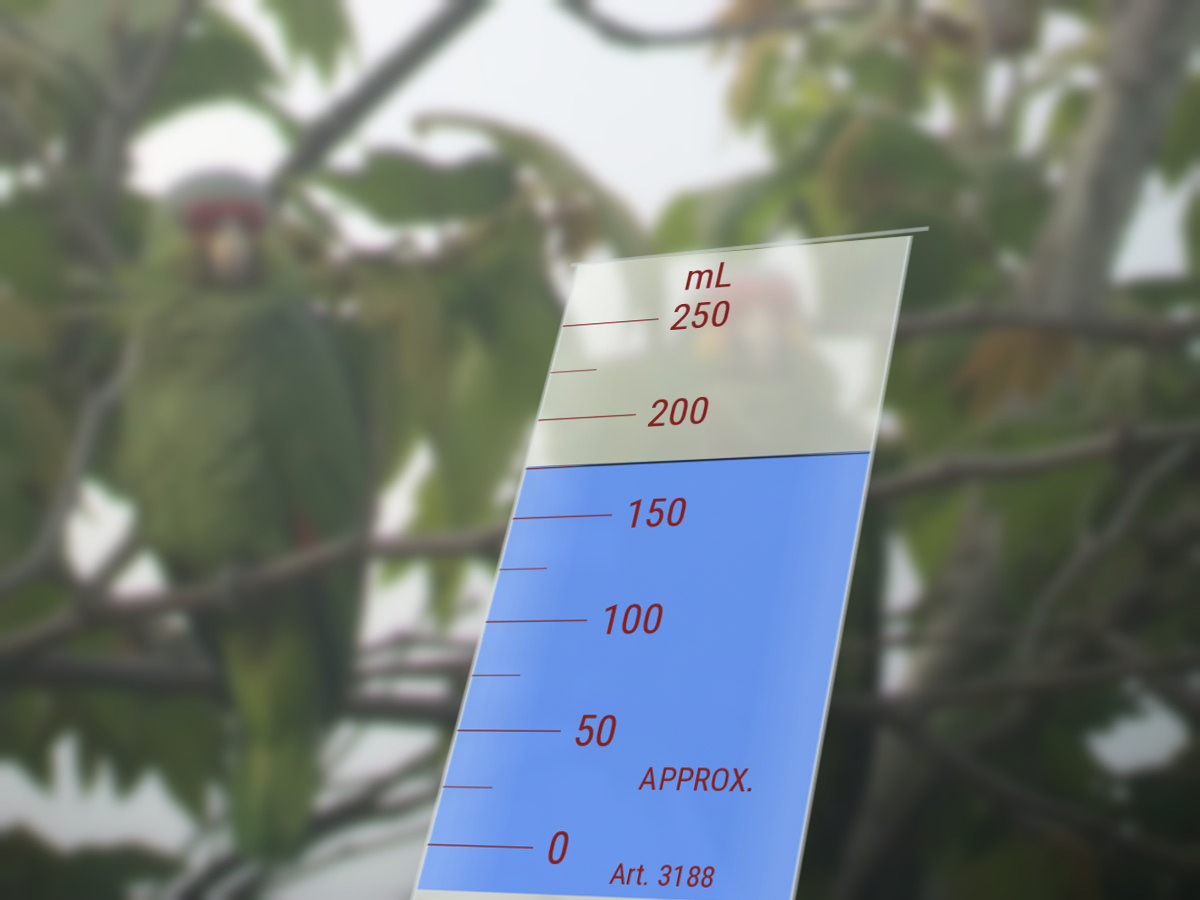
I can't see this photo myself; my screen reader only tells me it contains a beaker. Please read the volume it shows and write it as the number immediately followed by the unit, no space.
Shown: 175mL
